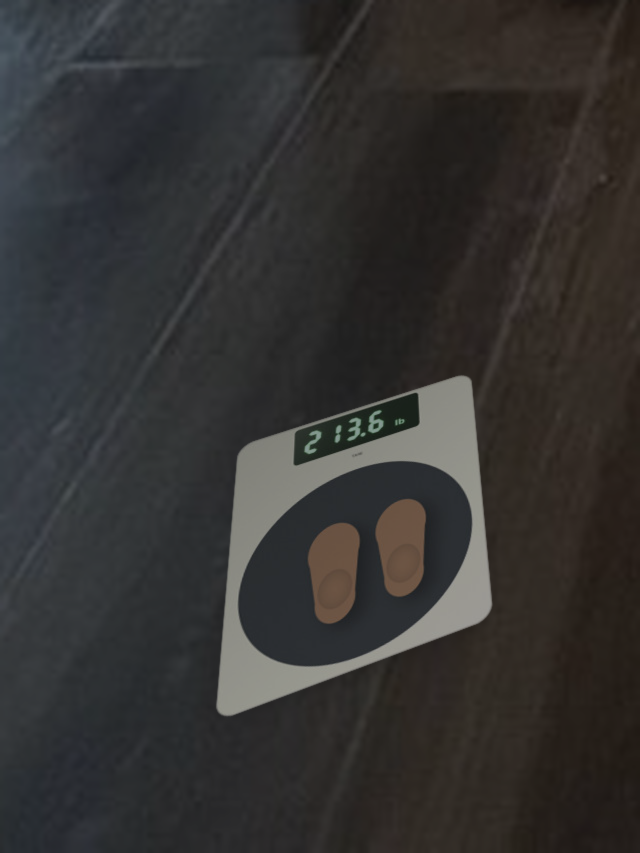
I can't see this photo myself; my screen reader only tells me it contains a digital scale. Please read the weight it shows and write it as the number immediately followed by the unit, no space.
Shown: 213.6lb
